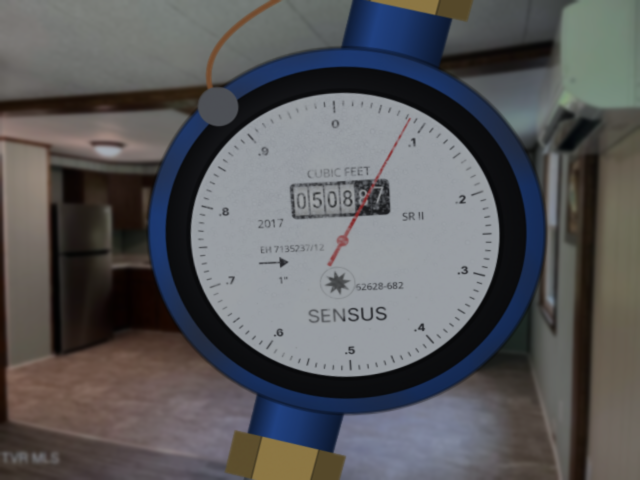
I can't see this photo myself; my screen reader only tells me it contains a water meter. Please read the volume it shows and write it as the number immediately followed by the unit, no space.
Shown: 50887.08ft³
